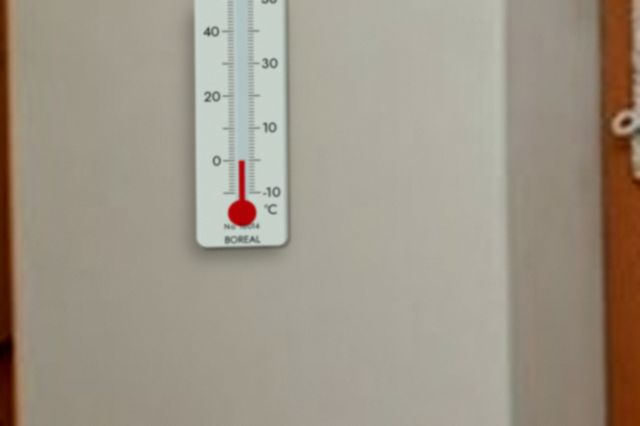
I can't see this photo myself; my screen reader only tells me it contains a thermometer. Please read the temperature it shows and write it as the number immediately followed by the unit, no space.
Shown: 0°C
